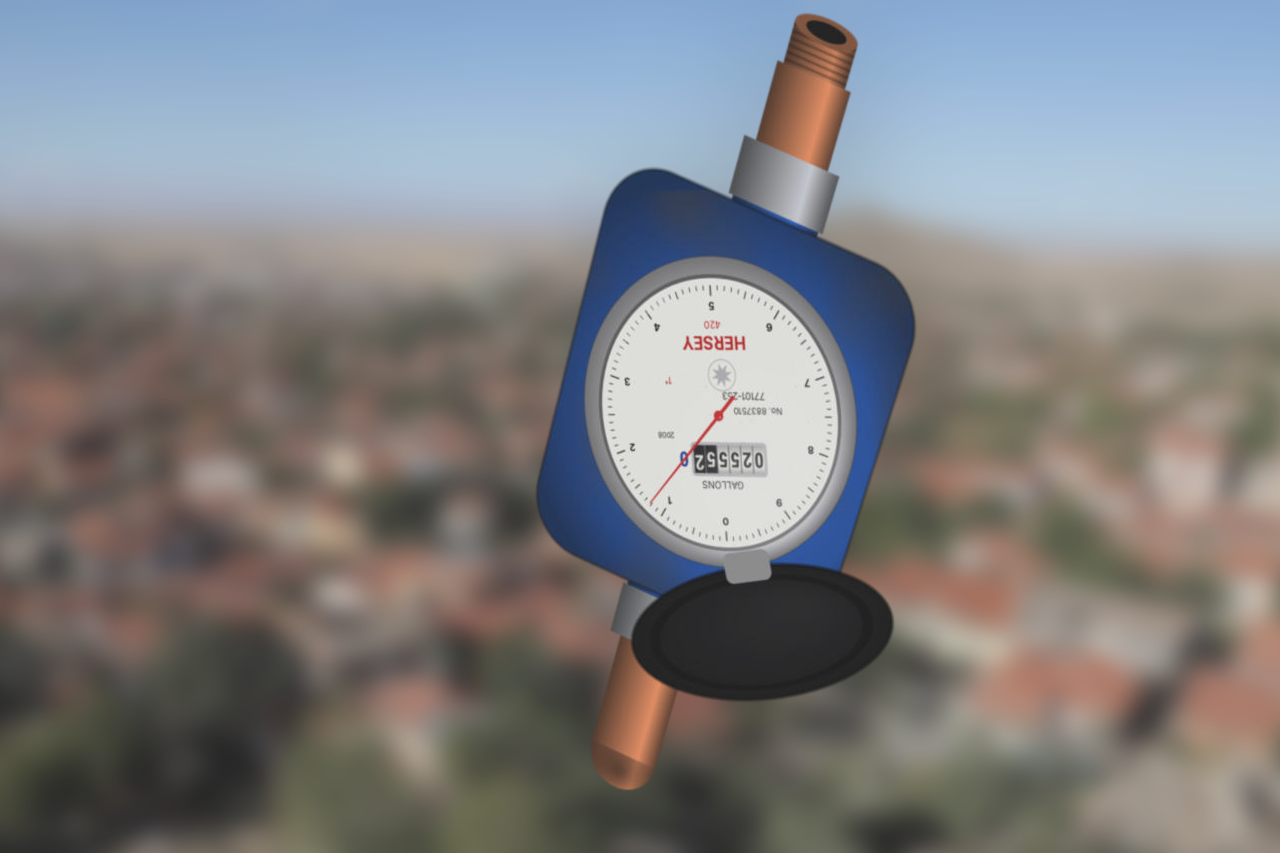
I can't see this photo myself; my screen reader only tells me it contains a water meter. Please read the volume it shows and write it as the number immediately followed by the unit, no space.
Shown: 255521.2gal
